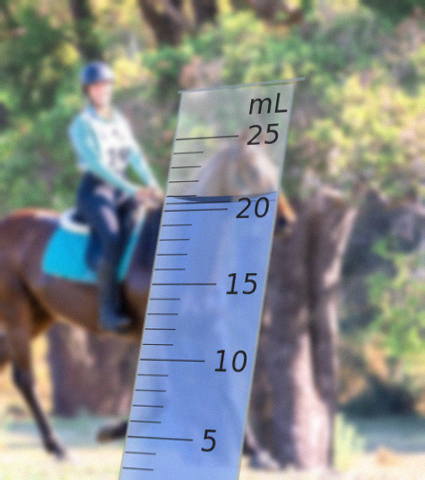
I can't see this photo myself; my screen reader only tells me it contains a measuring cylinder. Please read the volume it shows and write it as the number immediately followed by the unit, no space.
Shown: 20.5mL
